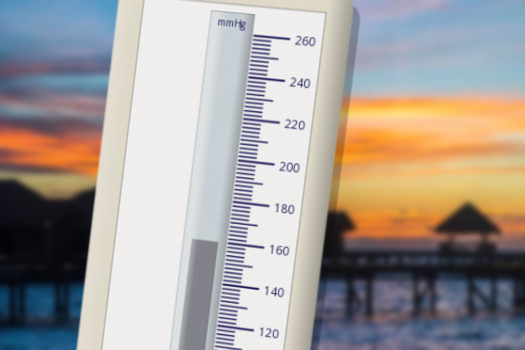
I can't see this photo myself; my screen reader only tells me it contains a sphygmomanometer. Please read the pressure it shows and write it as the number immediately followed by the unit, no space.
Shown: 160mmHg
